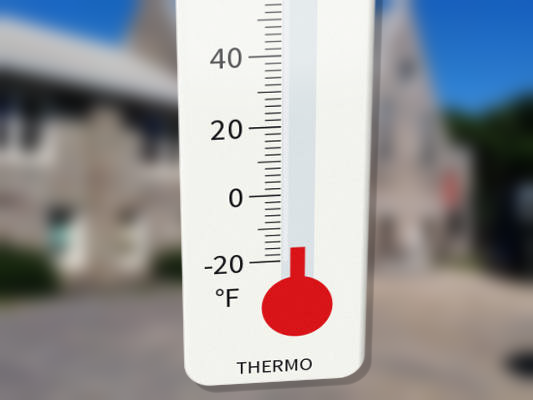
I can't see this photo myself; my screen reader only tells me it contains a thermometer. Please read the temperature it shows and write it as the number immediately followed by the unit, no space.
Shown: -16°F
